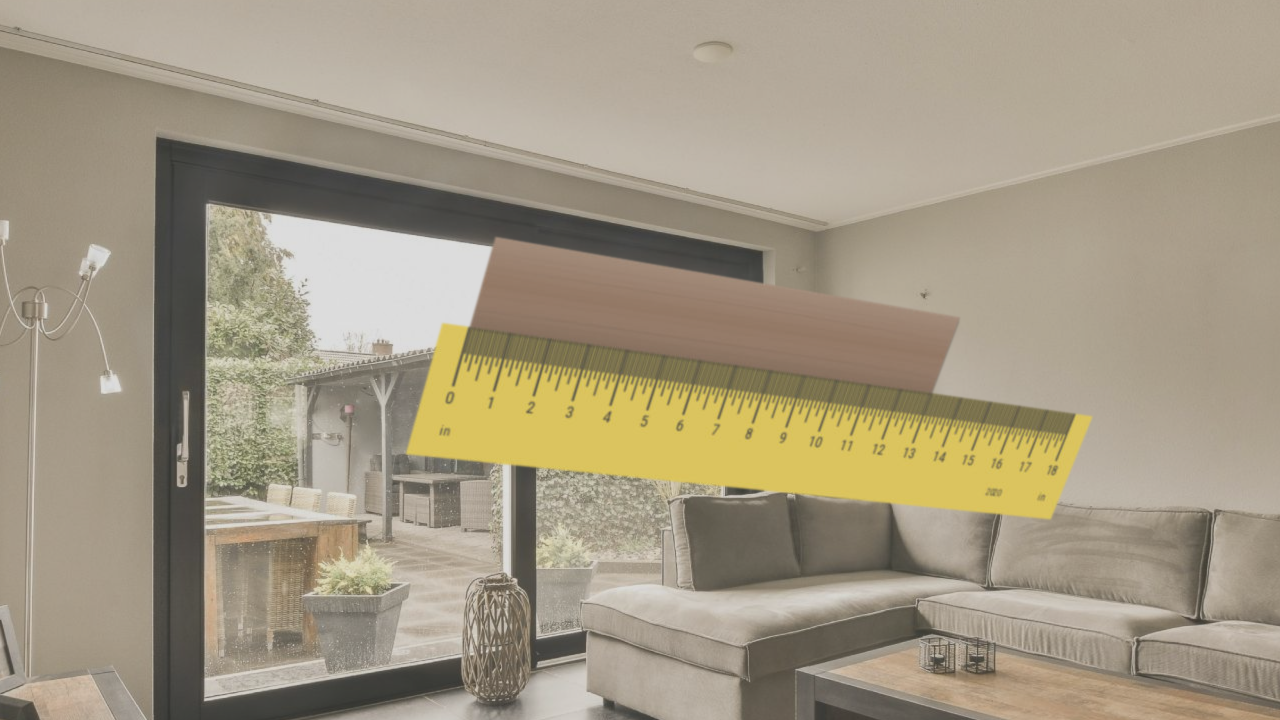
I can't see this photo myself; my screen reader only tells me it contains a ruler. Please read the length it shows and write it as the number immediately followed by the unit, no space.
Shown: 13in
